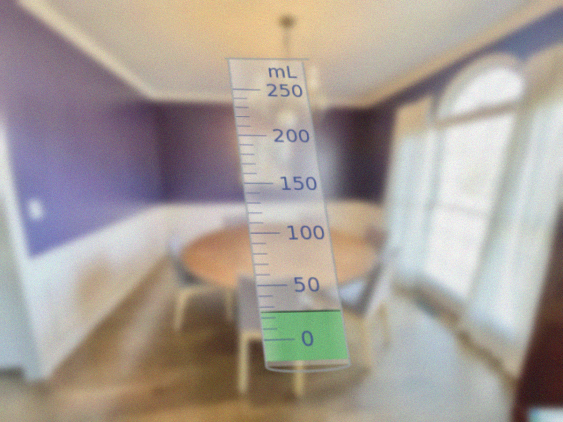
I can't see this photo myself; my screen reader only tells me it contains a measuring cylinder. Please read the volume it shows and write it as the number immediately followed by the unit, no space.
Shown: 25mL
